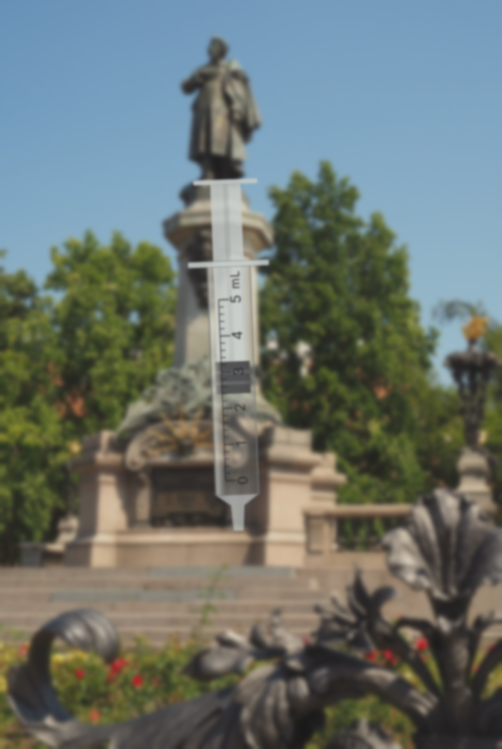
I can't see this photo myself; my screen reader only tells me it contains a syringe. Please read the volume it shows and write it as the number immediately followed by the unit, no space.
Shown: 2.4mL
